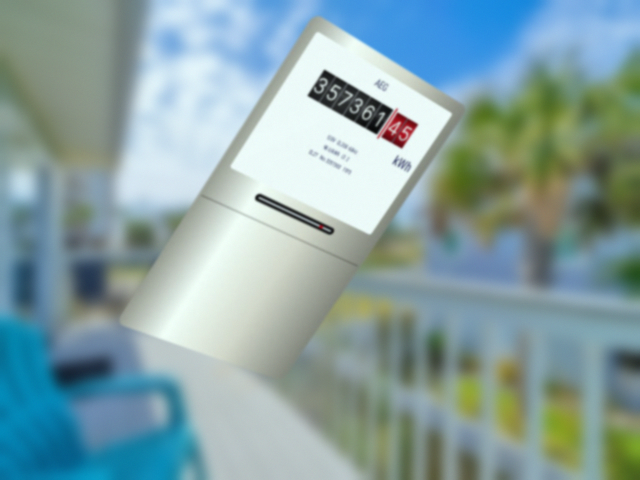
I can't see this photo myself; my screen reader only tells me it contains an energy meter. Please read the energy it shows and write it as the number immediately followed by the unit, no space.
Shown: 357361.45kWh
